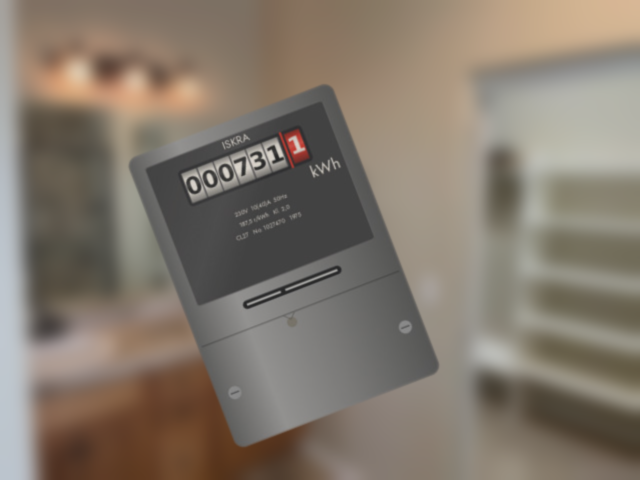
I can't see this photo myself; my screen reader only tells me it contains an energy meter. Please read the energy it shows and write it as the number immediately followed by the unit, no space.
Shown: 731.1kWh
